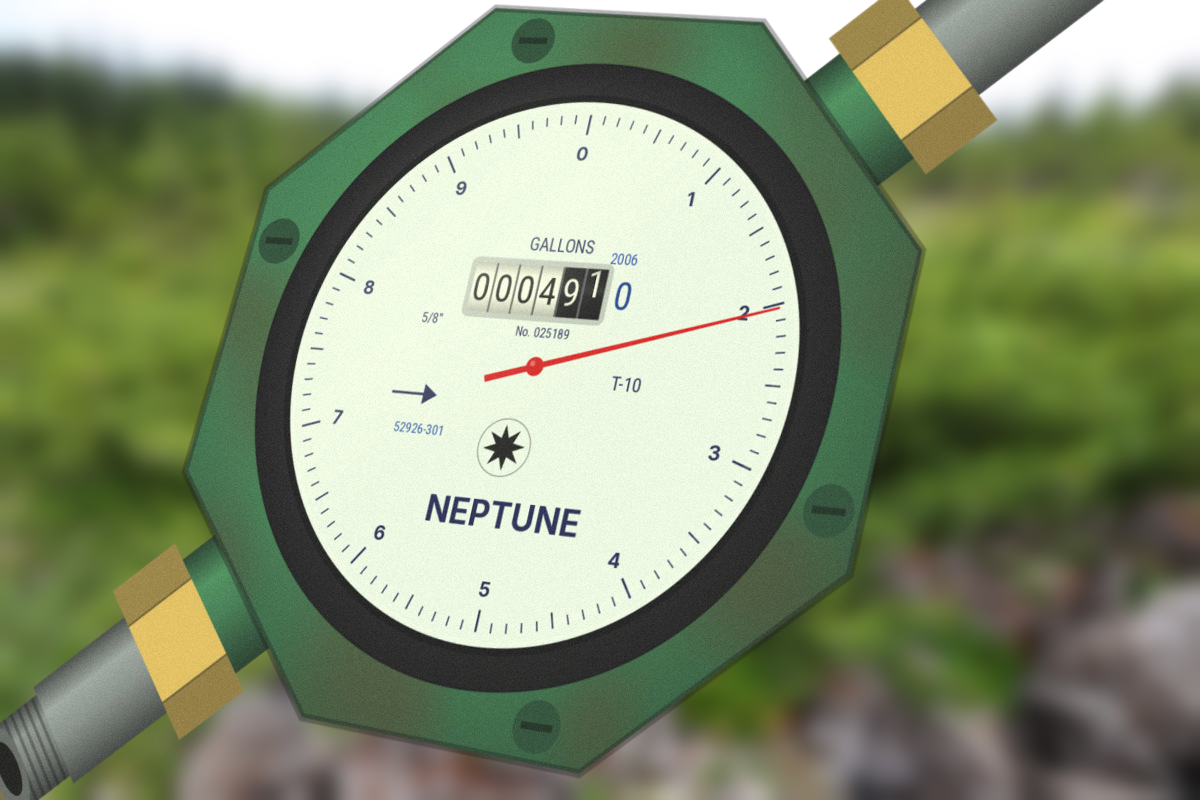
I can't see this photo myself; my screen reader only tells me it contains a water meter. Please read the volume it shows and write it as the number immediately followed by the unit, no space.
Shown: 4912.0gal
